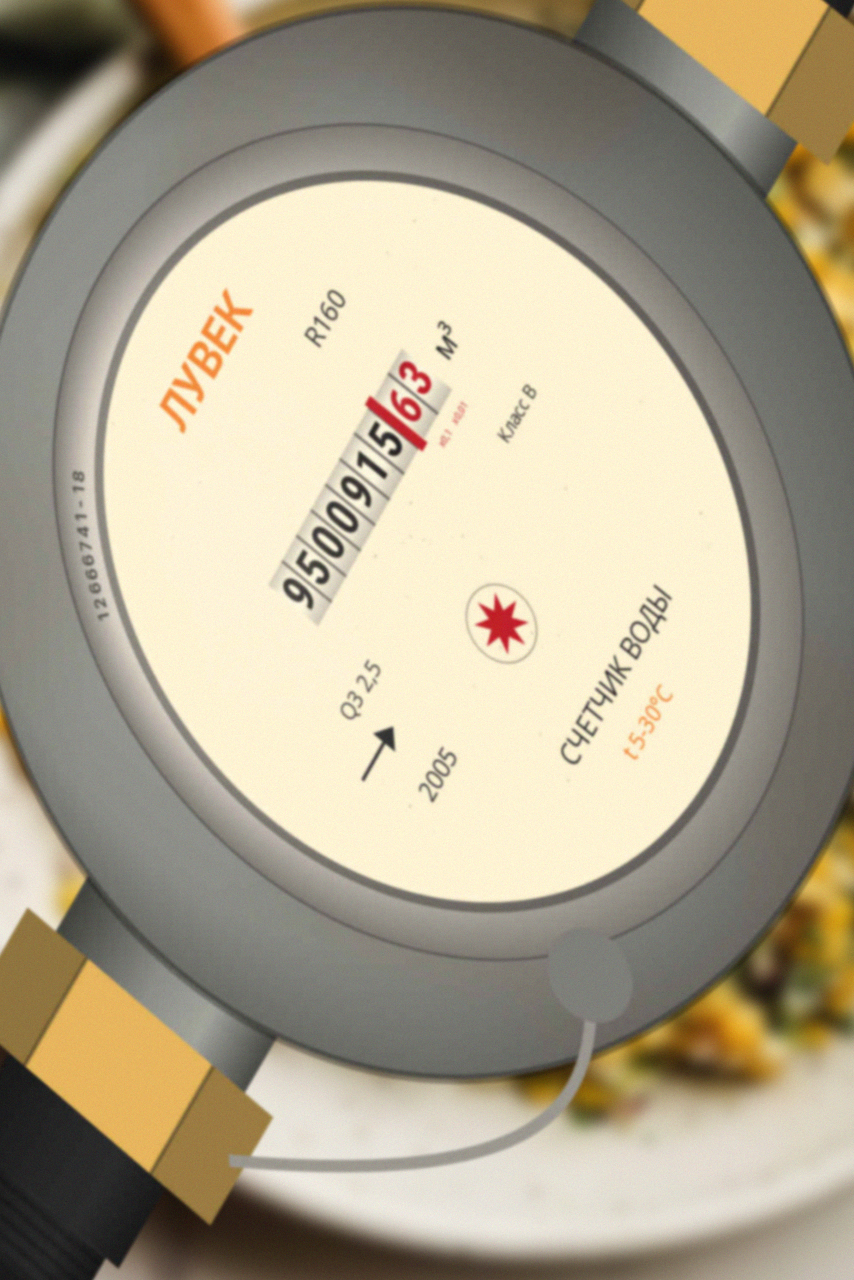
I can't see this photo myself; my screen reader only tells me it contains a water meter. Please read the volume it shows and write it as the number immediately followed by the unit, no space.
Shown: 9500915.63m³
